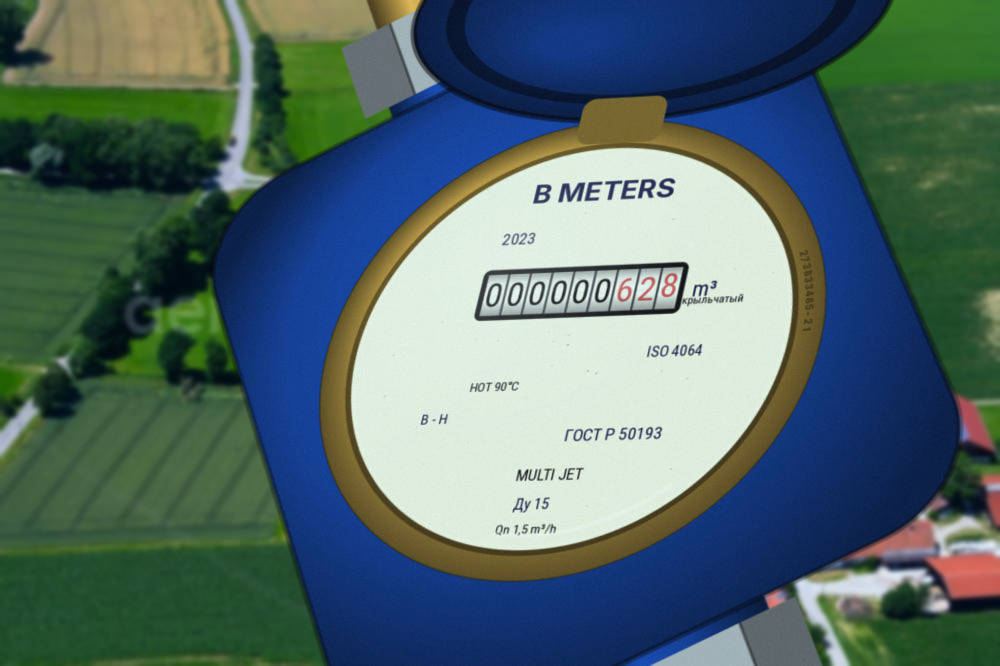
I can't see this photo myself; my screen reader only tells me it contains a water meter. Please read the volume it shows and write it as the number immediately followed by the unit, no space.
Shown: 0.628m³
